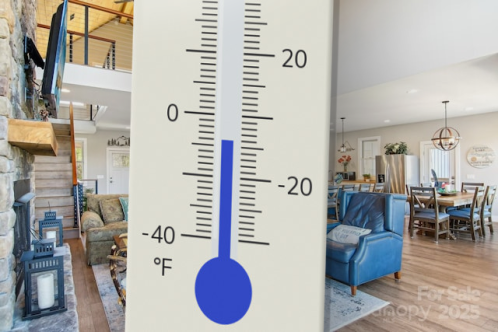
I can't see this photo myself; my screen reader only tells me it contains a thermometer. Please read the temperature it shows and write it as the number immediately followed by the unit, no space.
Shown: -8°F
